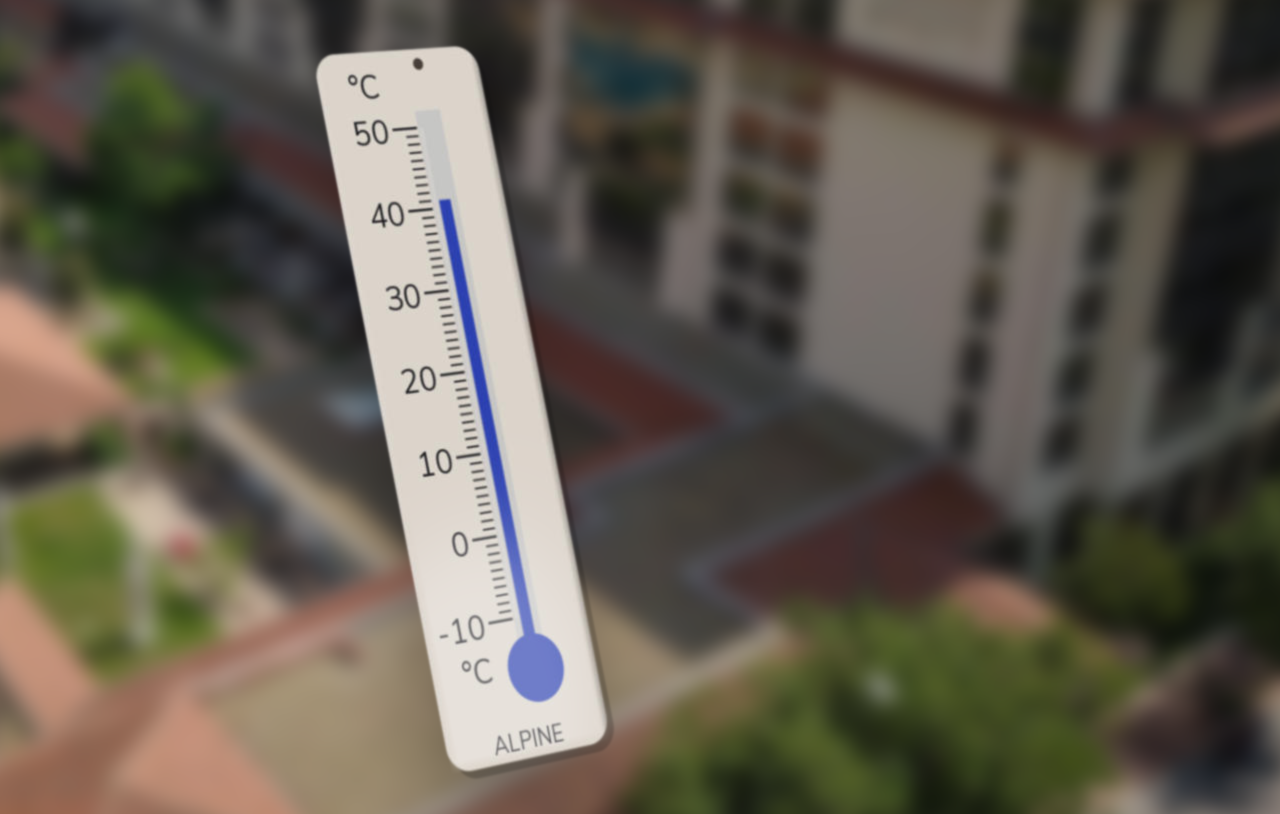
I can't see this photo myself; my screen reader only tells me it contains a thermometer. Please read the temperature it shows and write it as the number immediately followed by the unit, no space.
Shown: 41°C
